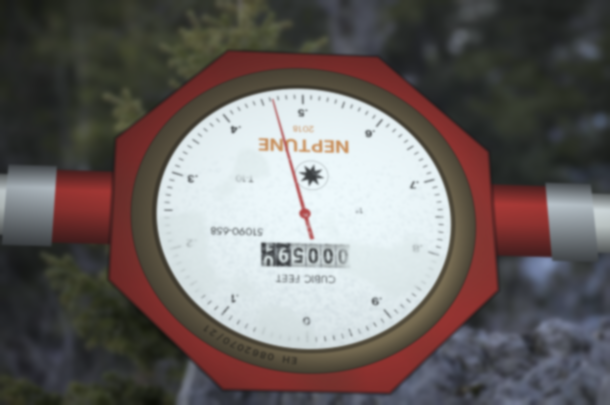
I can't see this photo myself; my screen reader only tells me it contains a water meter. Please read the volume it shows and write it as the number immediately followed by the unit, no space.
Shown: 590.46ft³
